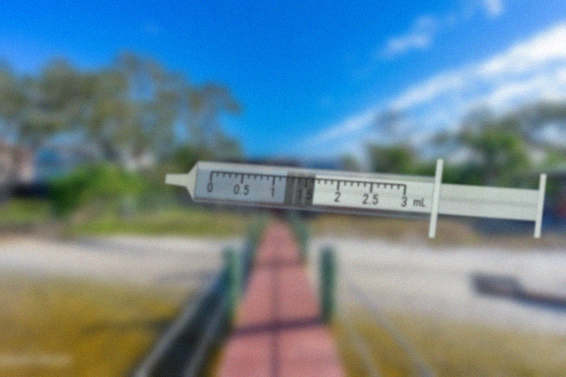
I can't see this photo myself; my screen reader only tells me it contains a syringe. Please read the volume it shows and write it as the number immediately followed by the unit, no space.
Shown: 1.2mL
